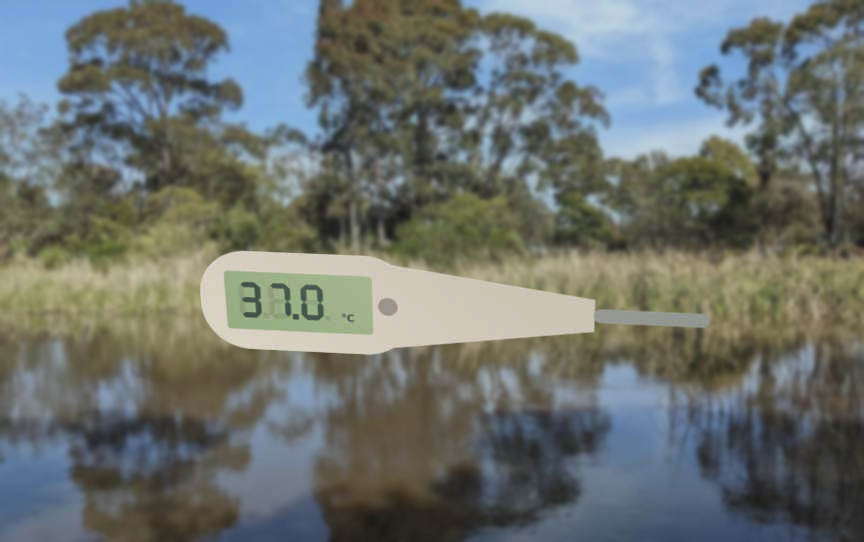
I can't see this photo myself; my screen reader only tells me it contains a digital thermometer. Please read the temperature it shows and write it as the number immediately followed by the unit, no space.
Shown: 37.0°C
